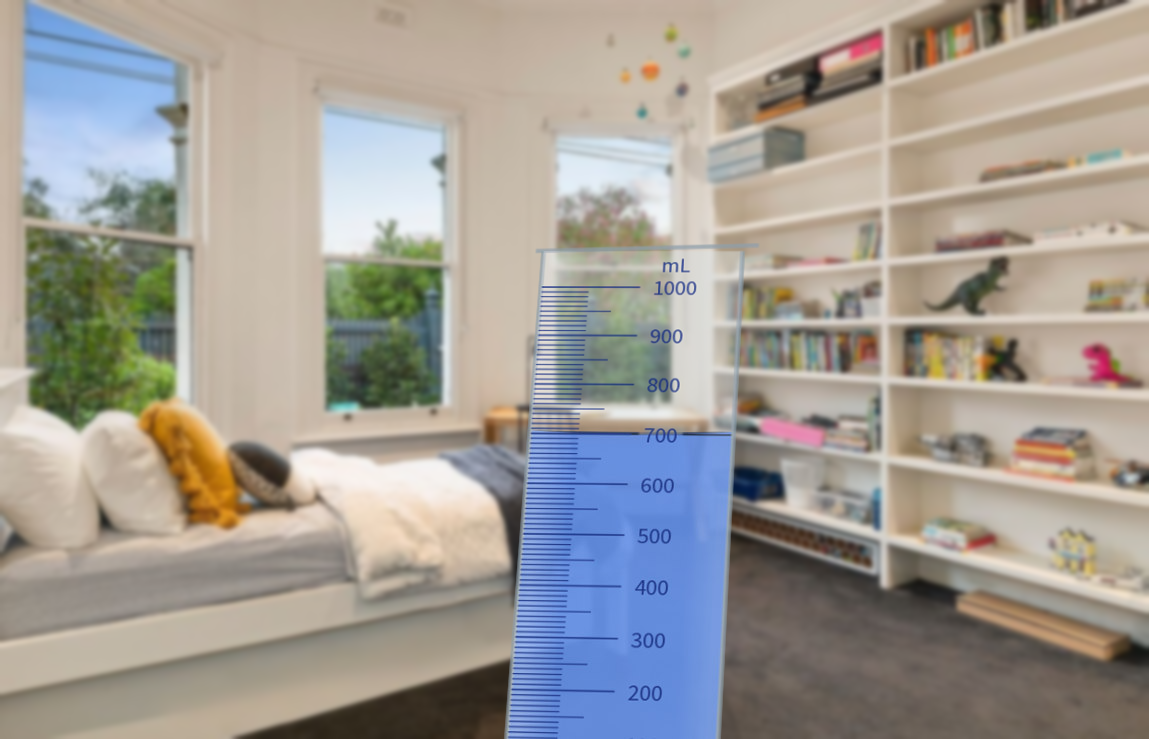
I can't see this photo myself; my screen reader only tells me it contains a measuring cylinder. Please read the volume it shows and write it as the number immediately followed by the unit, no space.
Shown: 700mL
